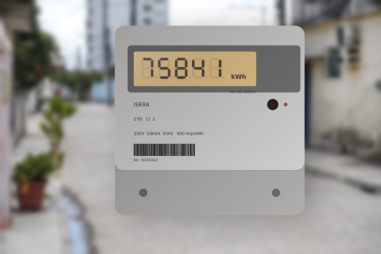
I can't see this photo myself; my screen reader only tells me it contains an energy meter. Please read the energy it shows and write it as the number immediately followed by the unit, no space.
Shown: 75841kWh
